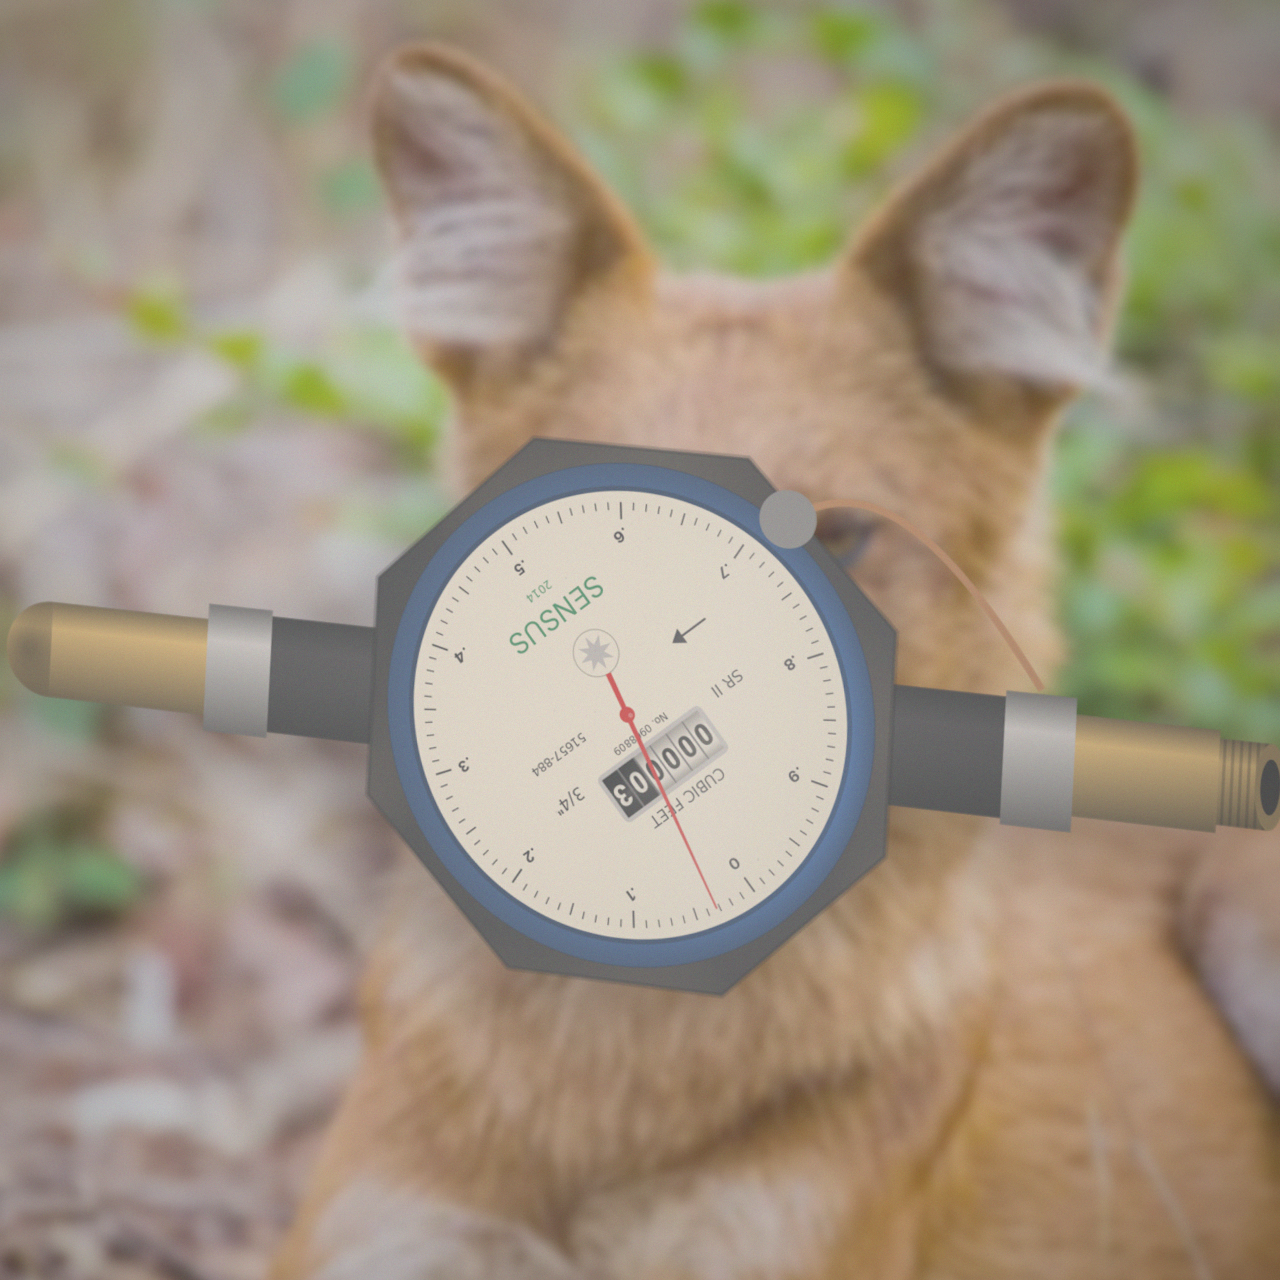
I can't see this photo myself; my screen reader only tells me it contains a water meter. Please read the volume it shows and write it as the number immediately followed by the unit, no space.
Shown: 3.03ft³
